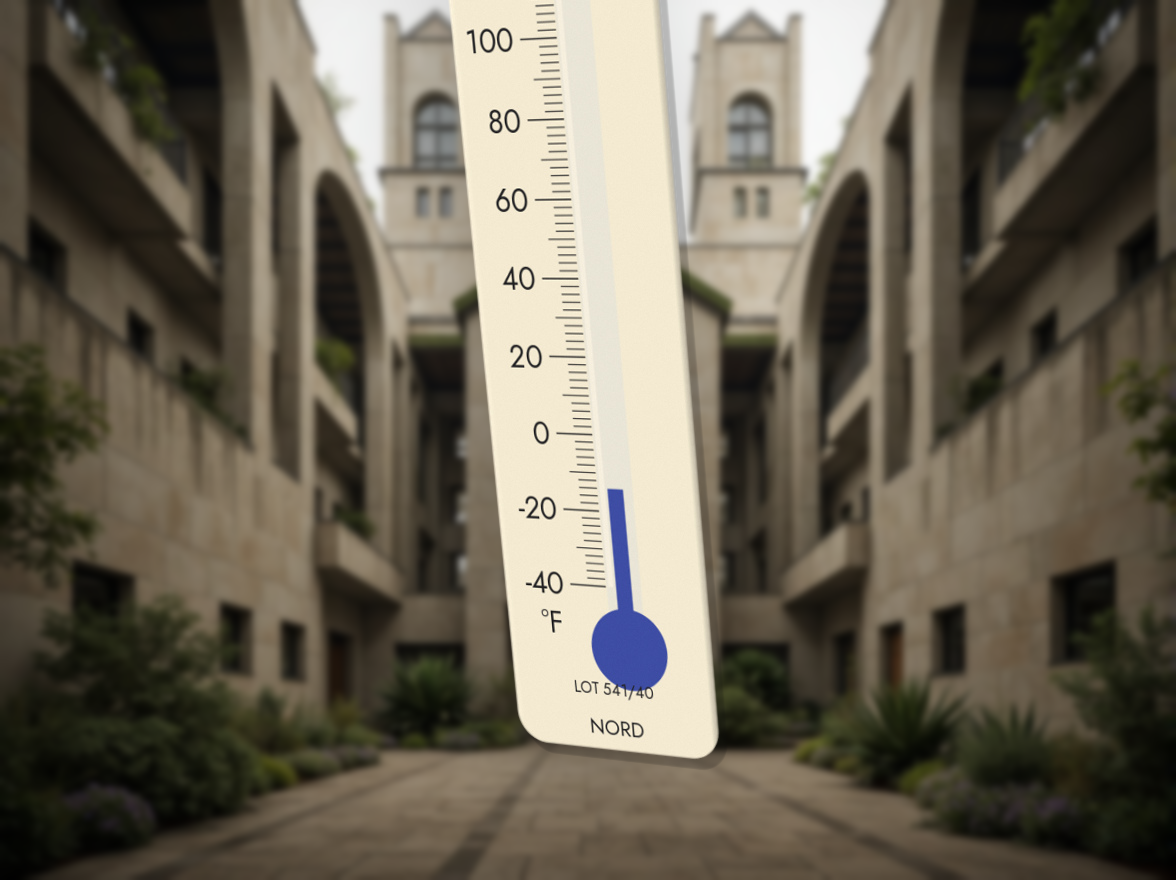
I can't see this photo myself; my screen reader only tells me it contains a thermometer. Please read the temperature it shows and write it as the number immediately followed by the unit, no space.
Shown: -14°F
